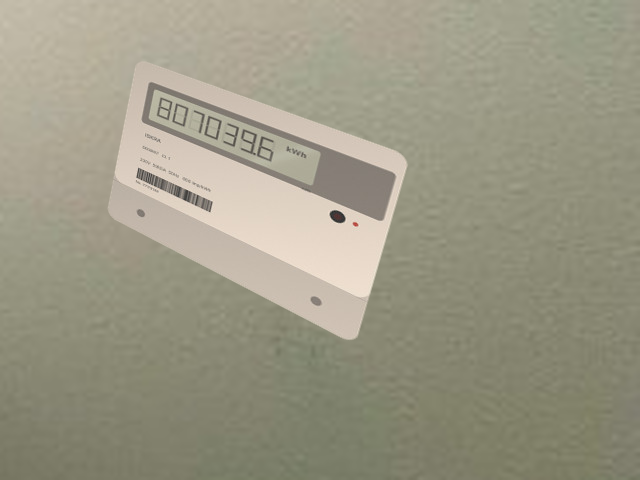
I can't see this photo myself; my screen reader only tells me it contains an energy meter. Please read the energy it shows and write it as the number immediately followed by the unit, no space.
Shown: 807039.6kWh
